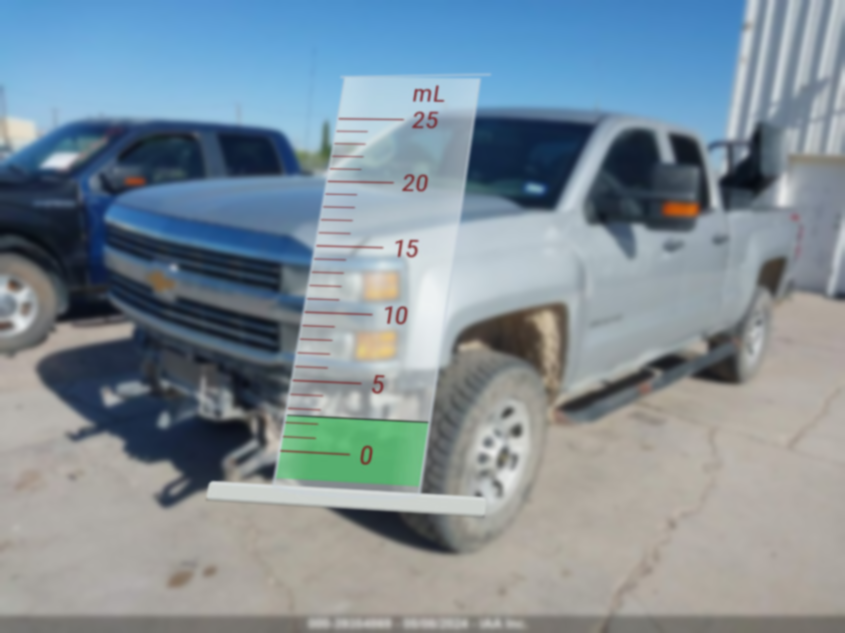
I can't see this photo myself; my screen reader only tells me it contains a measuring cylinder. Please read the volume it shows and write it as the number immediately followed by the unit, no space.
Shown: 2.5mL
